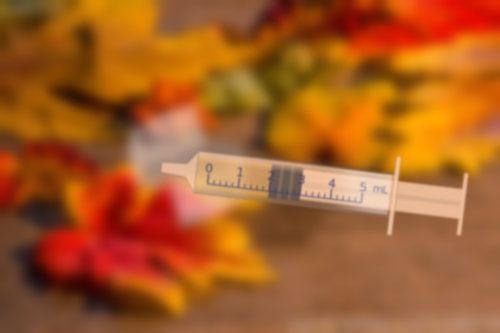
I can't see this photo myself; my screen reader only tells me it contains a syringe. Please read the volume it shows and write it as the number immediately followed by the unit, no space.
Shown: 2mL
